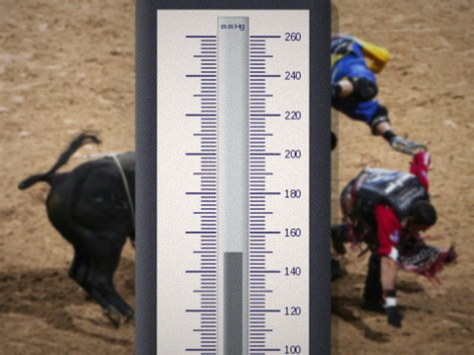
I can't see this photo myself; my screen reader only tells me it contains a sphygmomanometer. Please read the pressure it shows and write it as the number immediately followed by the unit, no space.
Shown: 150mmHg
